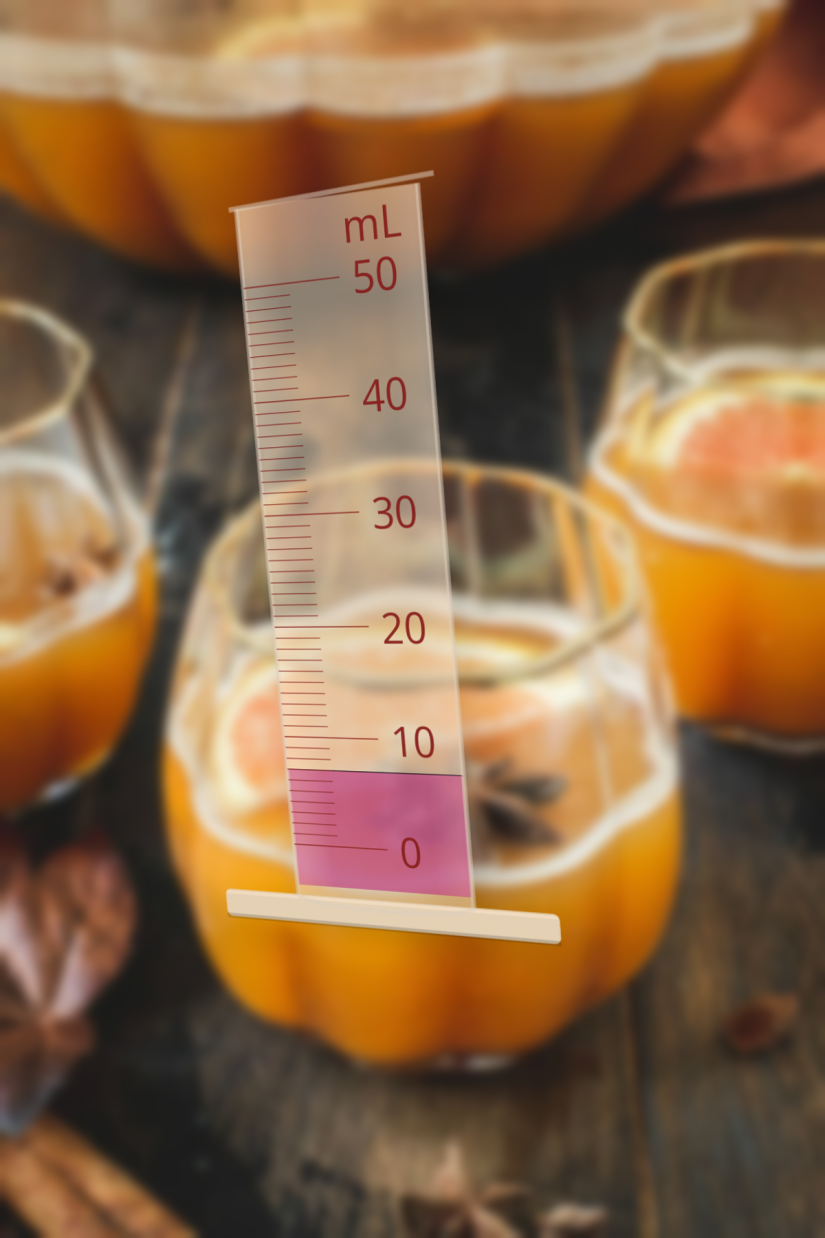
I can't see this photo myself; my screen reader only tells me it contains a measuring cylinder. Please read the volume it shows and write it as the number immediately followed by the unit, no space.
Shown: 7mL
